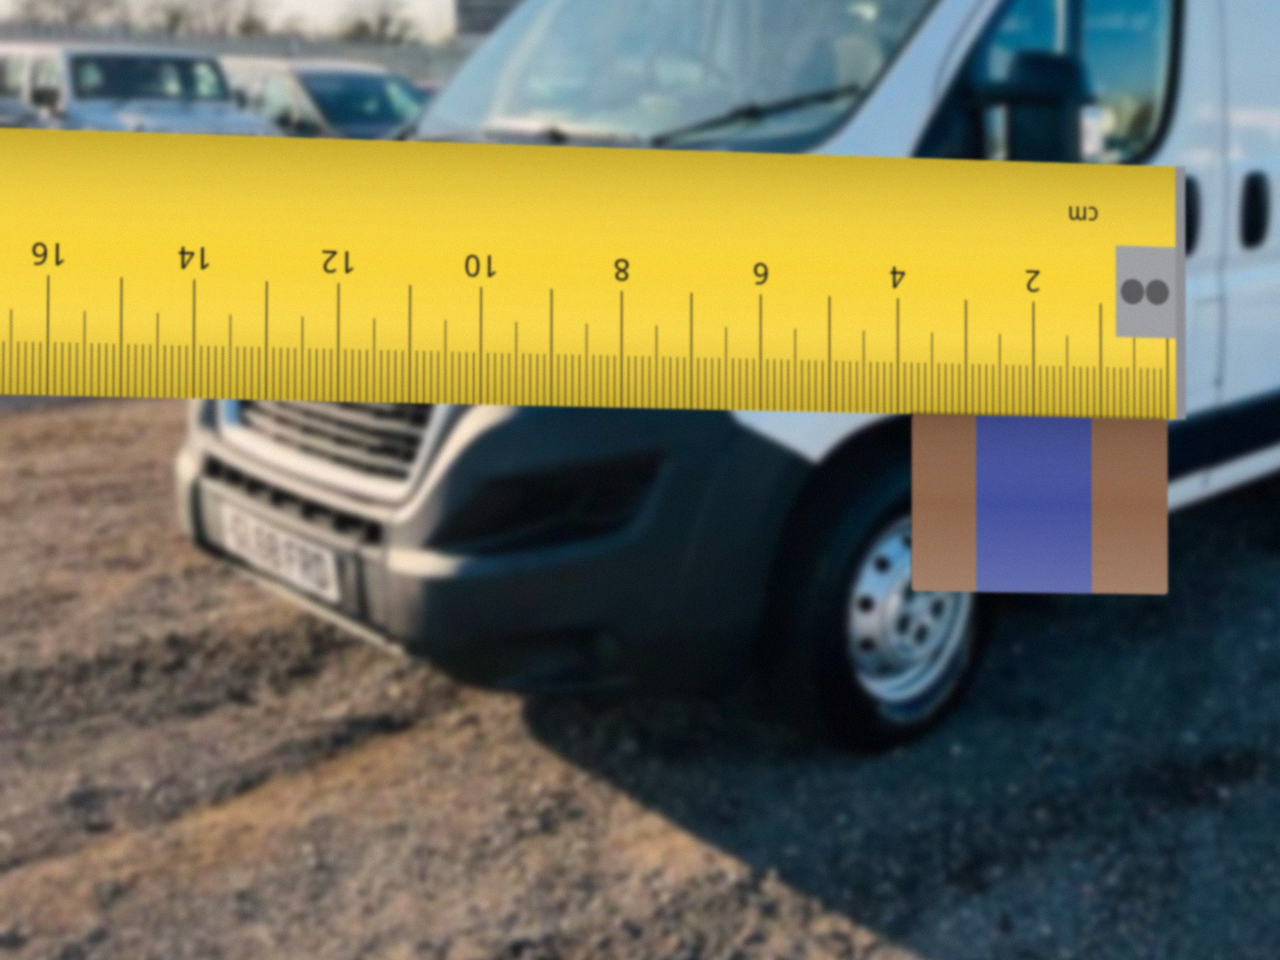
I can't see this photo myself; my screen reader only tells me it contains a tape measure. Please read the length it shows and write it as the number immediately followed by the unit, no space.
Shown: 3.8cm
